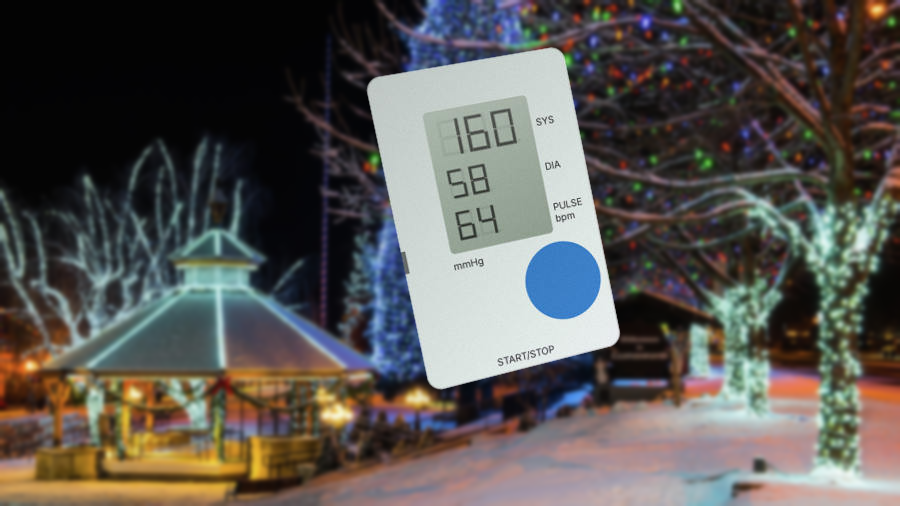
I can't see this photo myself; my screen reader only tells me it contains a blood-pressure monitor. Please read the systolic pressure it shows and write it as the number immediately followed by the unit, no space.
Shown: 160mmHg
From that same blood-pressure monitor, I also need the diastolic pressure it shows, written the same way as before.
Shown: 58mmHg
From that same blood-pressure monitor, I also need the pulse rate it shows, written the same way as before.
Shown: 64bpm
